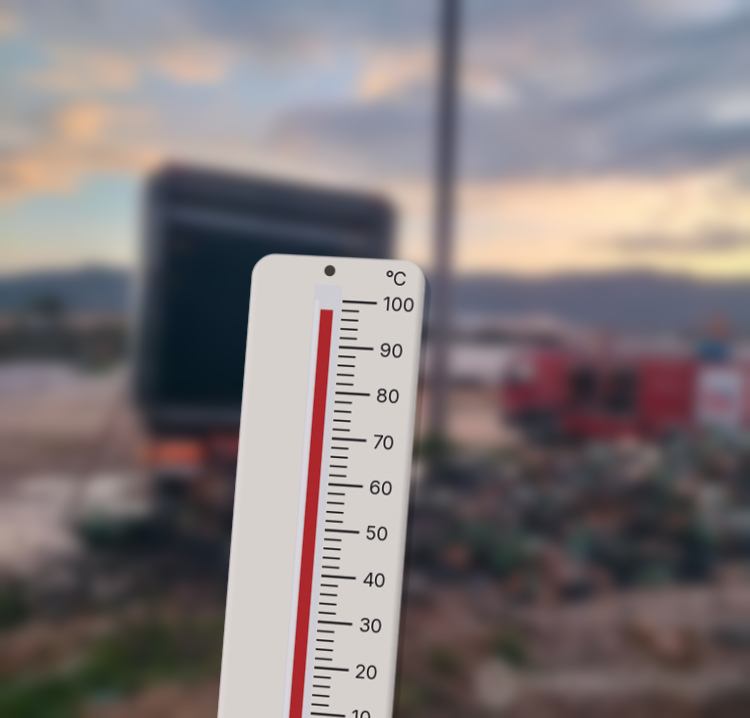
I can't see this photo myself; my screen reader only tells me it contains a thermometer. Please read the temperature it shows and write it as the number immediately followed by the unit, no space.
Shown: 98°C
